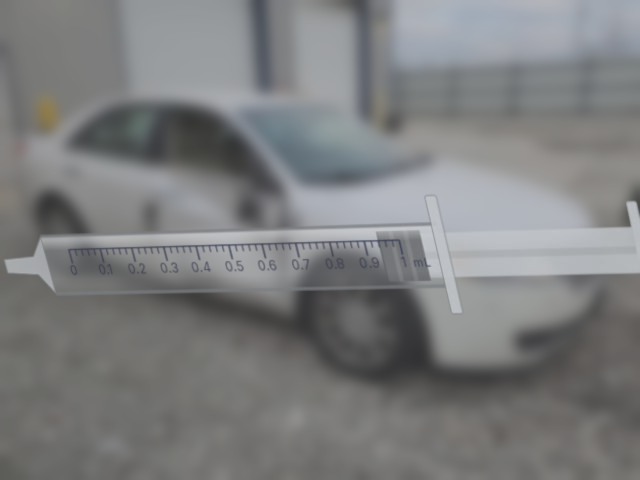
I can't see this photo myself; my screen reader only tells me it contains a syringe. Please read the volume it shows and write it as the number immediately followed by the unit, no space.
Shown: 0.94mL
